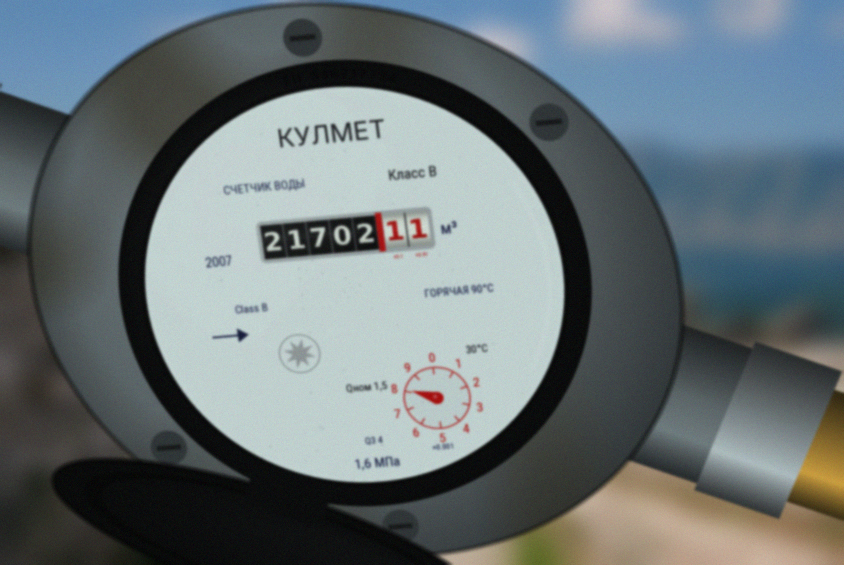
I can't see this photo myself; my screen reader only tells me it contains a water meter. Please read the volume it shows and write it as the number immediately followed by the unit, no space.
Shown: 21702.118m³
